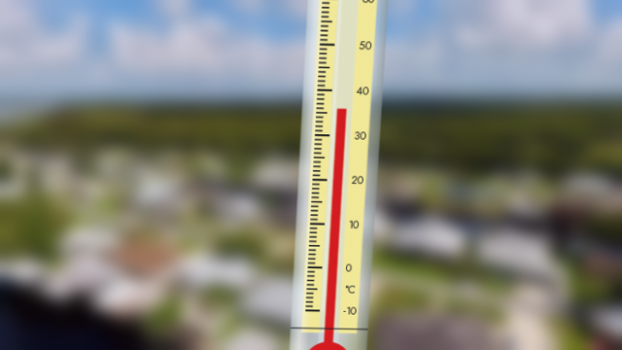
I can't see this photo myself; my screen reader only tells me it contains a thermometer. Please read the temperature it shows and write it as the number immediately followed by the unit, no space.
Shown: 36°C
